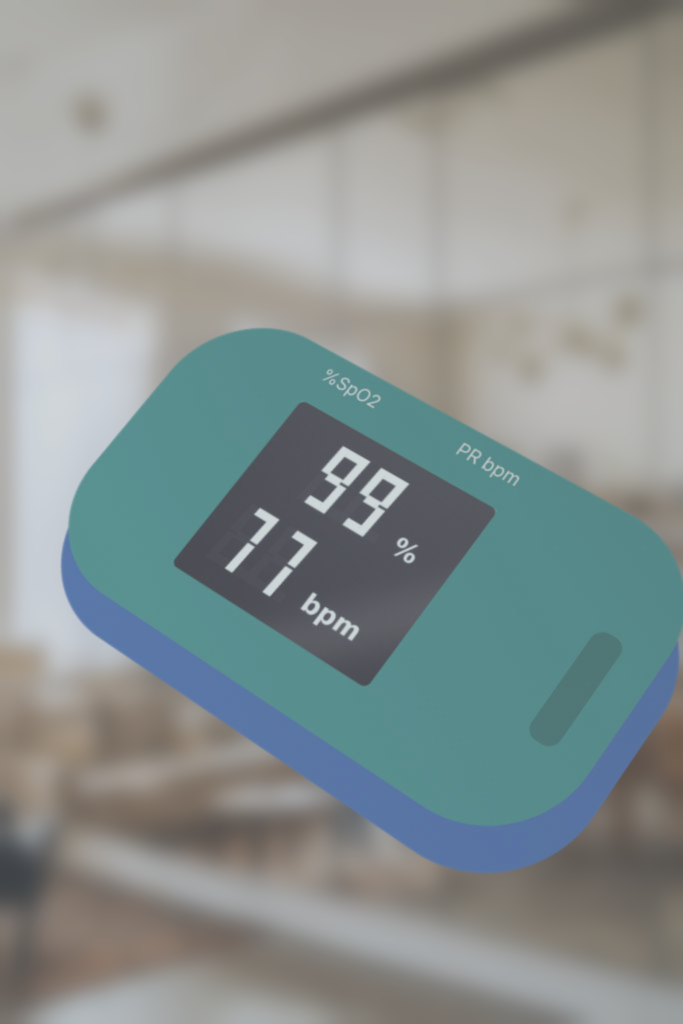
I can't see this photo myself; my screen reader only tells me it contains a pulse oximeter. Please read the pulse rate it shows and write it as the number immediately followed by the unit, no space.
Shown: 77bpm
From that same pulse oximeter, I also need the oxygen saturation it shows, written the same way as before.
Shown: 99%
